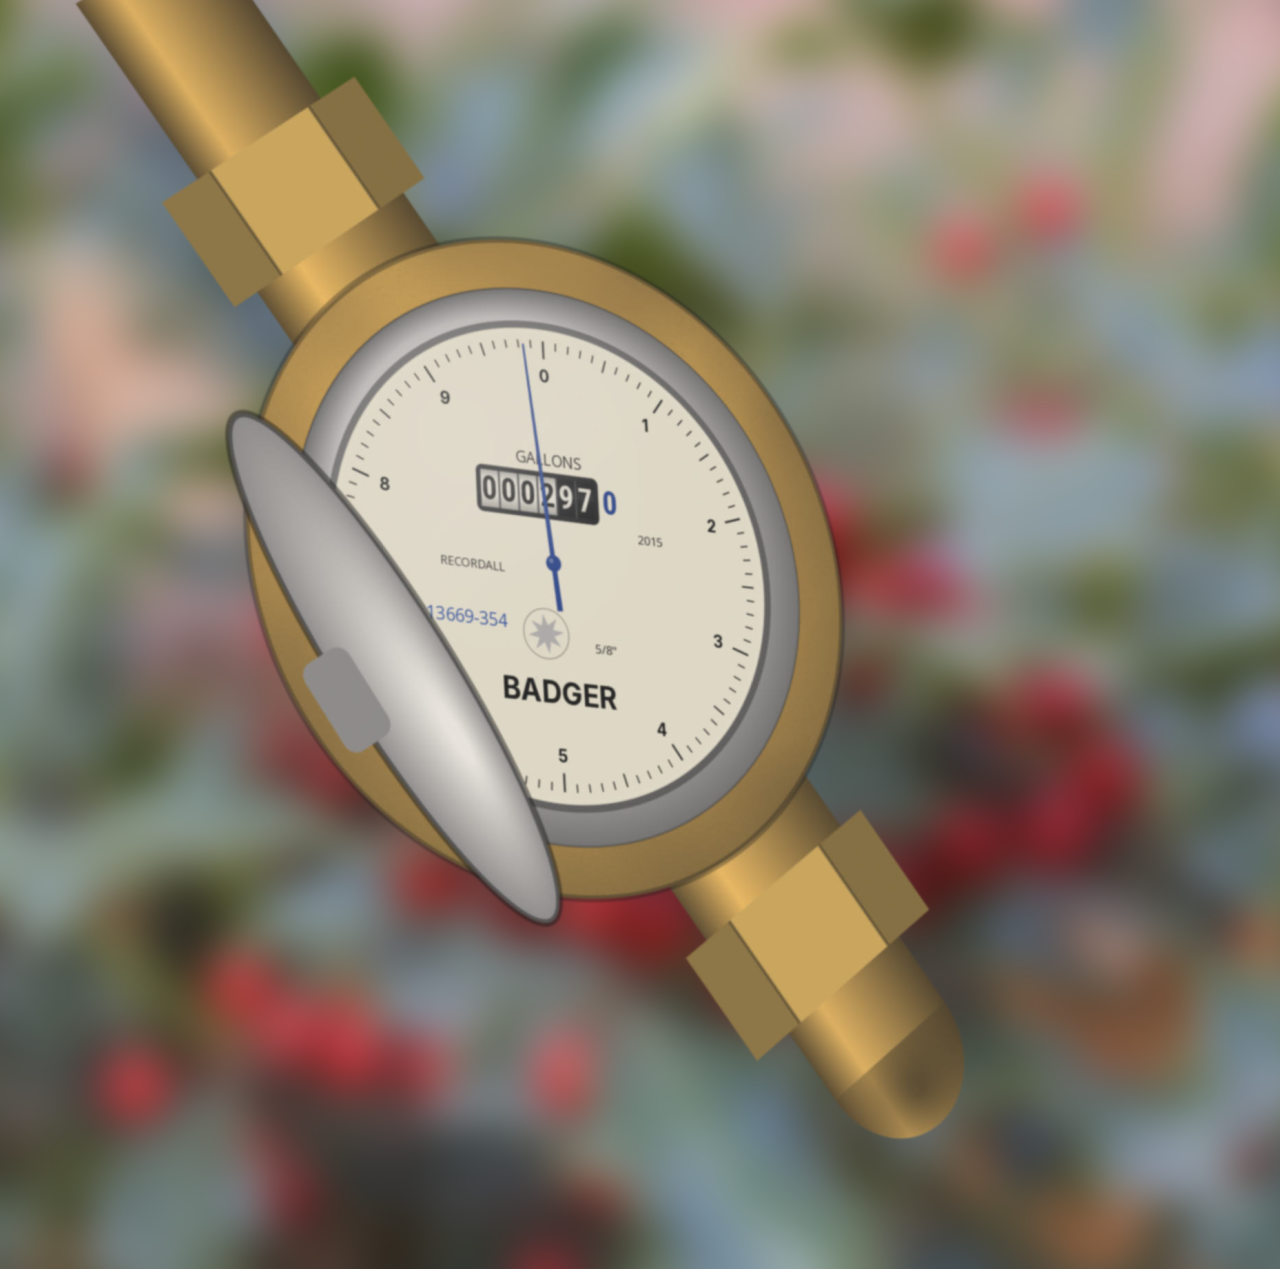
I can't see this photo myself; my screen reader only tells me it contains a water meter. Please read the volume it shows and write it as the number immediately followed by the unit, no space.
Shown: 2969.8gal
